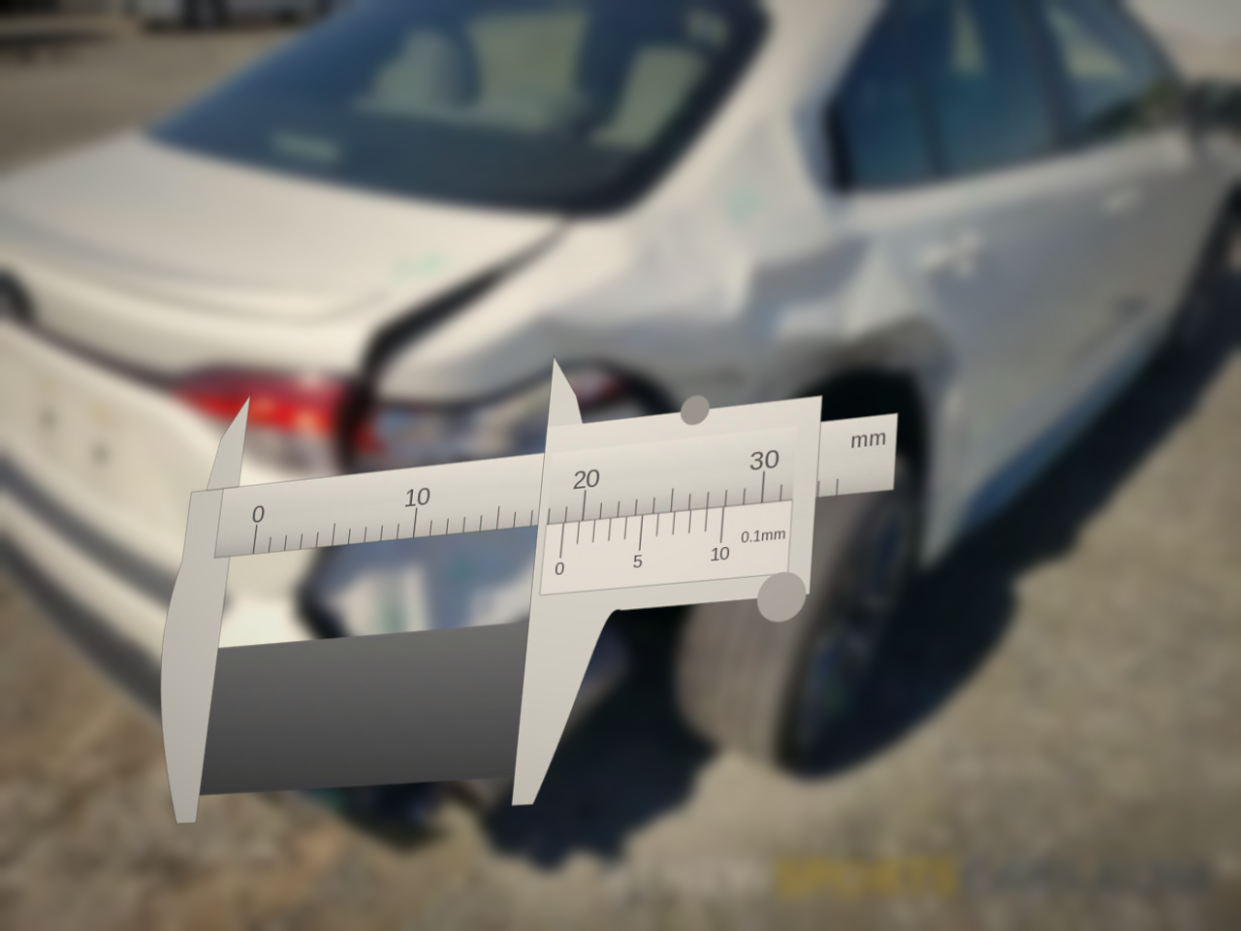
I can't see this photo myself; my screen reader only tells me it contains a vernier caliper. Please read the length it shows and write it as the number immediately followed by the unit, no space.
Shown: 18.9mm
